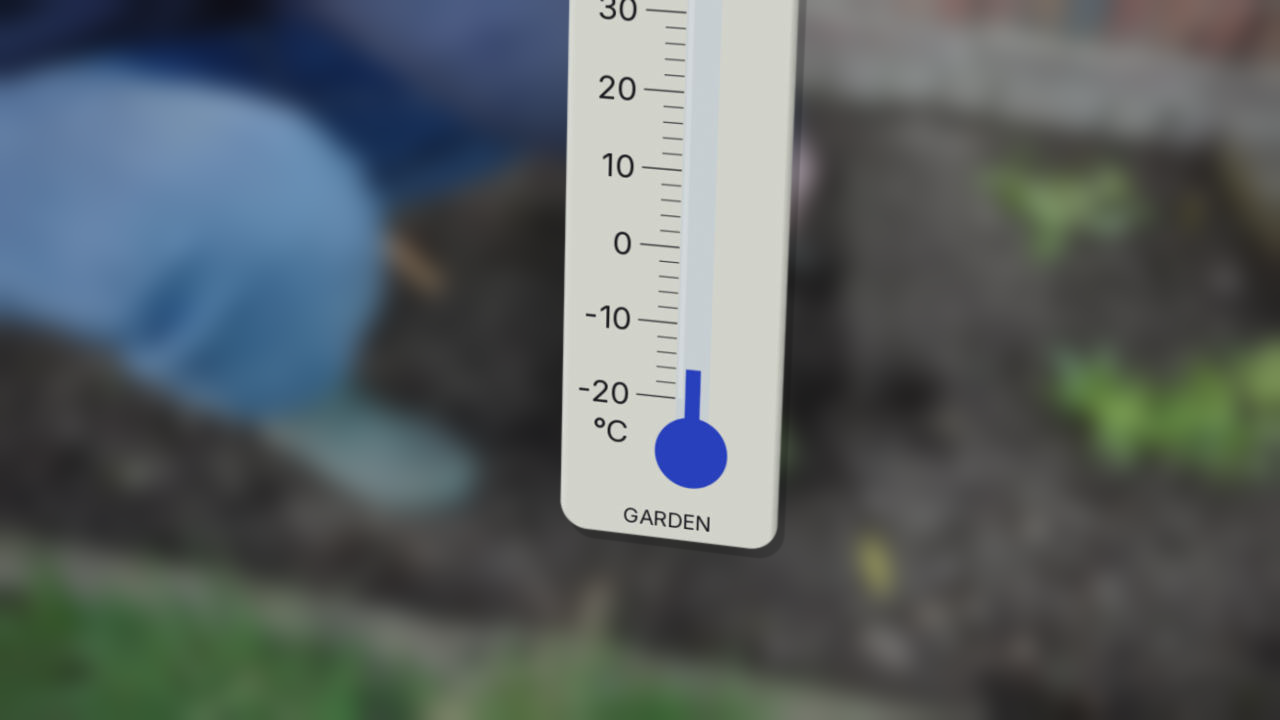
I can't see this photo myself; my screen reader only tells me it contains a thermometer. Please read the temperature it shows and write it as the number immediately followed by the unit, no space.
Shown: -16°C
